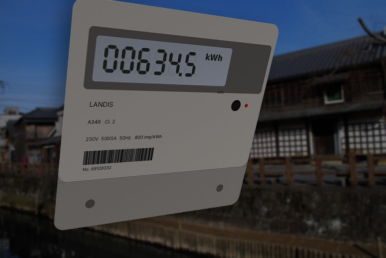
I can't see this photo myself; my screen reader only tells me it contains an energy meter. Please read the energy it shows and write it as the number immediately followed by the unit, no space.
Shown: 634.5kWh
